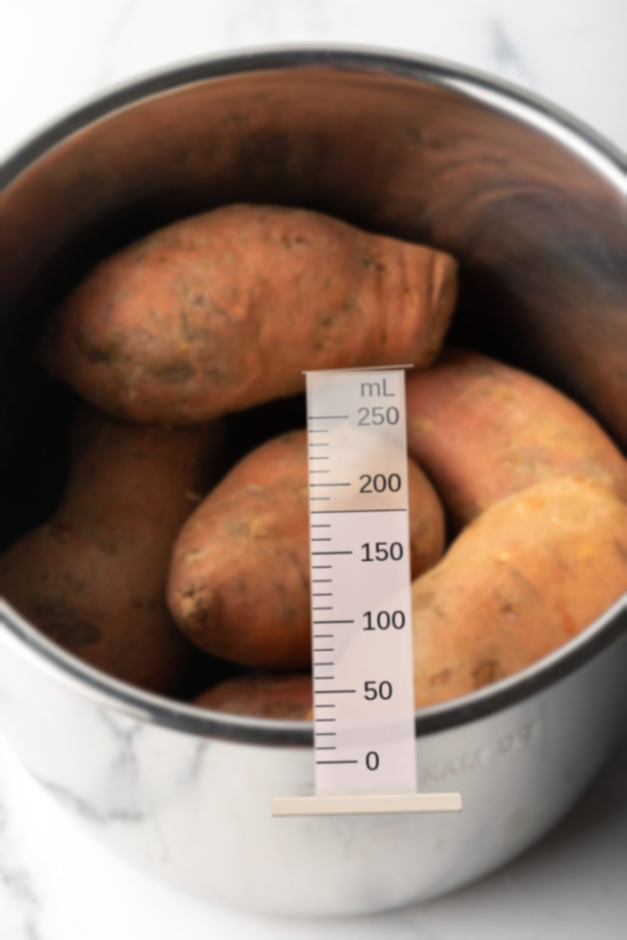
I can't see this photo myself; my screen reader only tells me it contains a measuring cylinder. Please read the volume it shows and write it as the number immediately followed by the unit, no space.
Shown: 180mL
